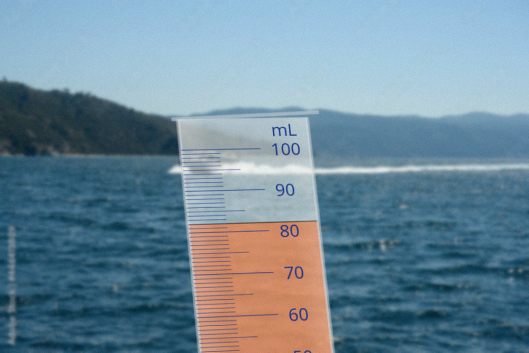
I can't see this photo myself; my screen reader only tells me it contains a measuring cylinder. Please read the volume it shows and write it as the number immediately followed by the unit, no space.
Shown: 82mL
